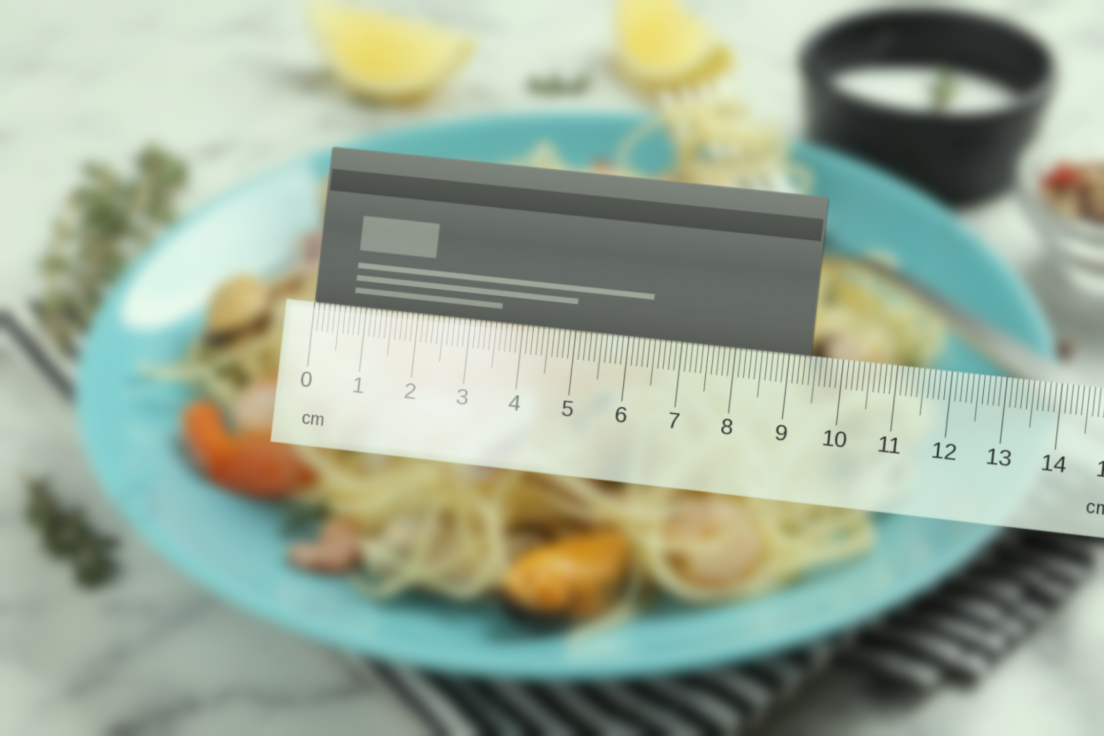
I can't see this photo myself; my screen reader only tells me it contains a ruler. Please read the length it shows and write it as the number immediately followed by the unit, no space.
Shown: 9.4cm
